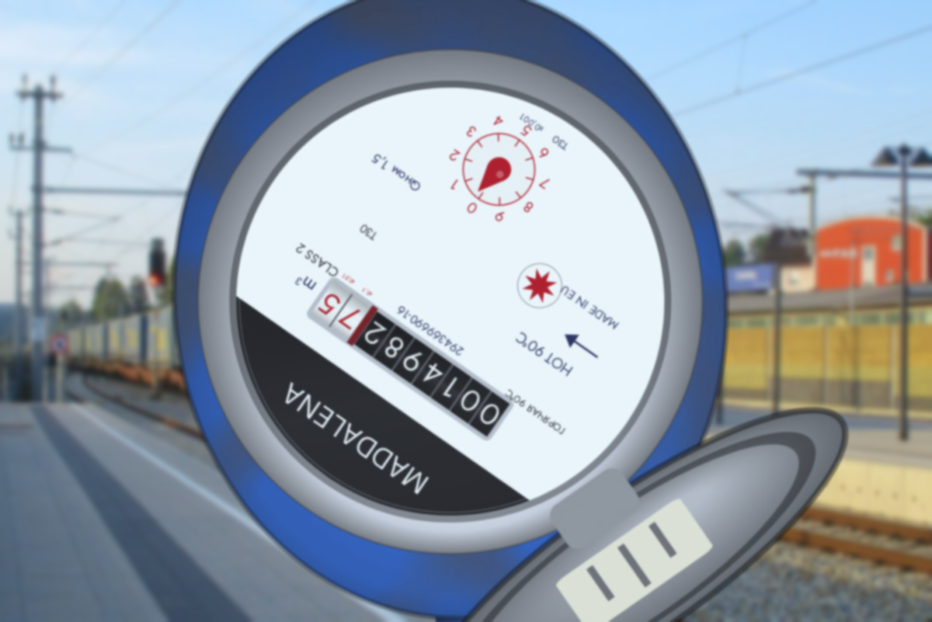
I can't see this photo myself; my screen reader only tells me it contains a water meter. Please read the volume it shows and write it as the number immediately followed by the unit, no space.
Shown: 14982.750m³
